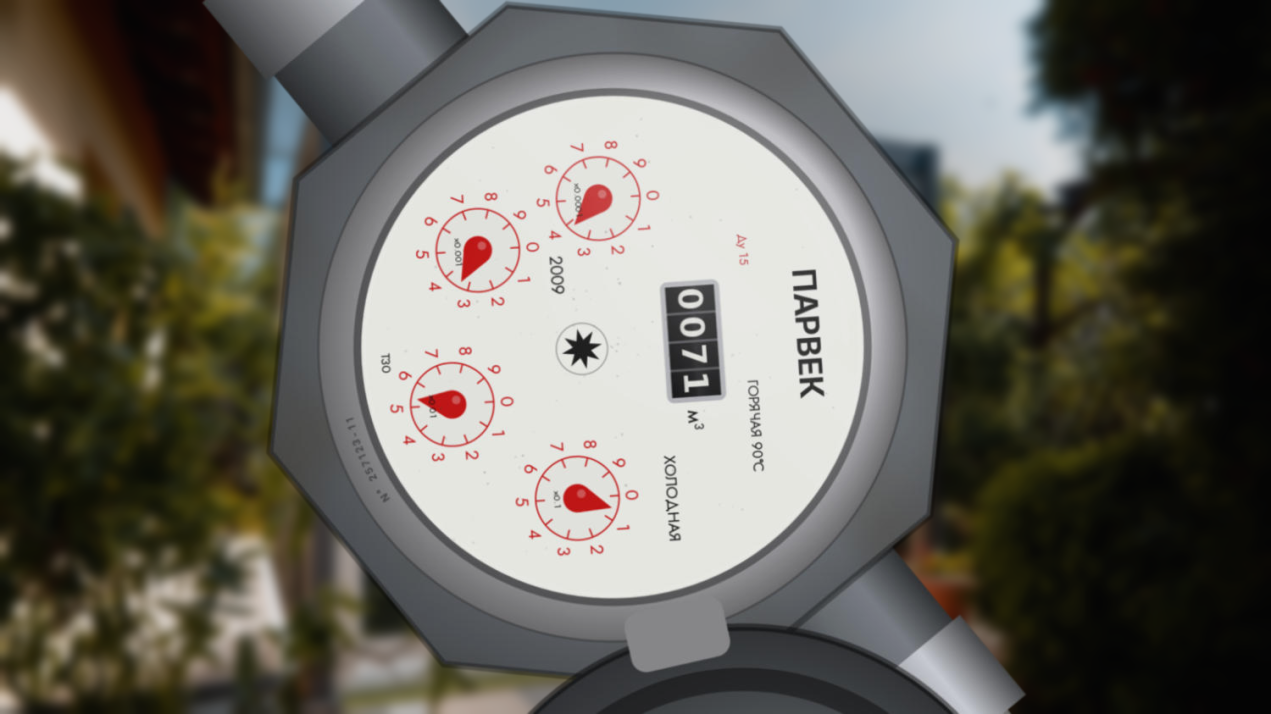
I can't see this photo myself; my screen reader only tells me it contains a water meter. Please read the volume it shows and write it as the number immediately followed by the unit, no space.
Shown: 71.0533m³
